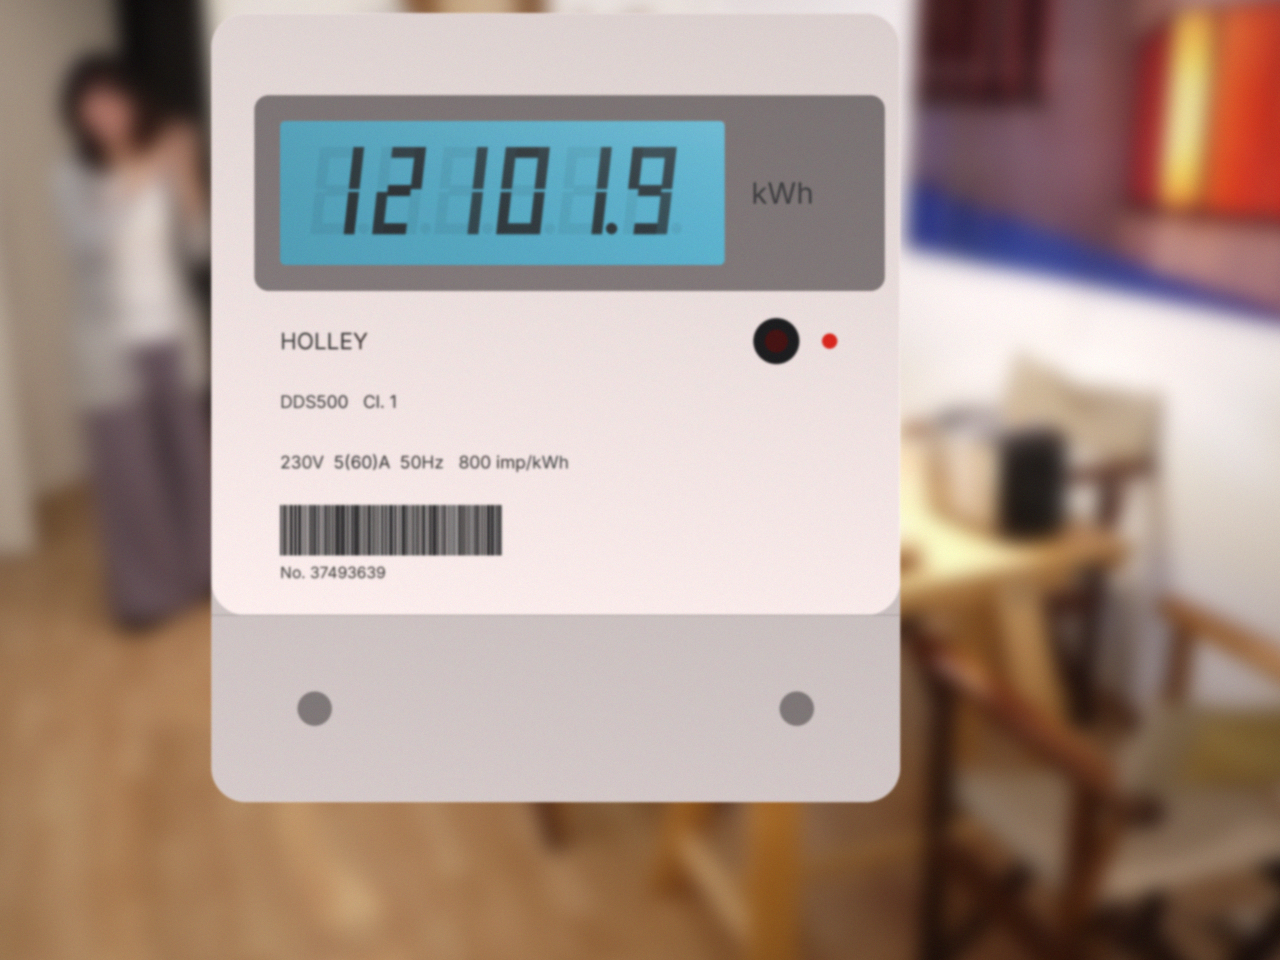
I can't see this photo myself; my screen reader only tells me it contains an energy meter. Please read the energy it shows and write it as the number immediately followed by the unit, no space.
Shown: 12101.9kWh
